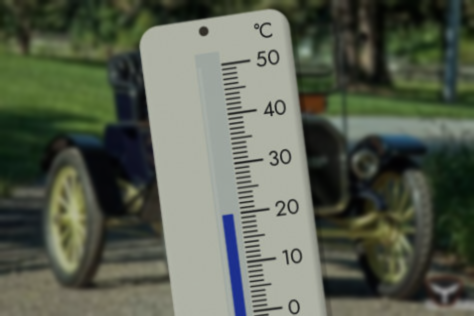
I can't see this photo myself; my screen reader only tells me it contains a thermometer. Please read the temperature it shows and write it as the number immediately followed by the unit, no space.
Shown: 20°C
